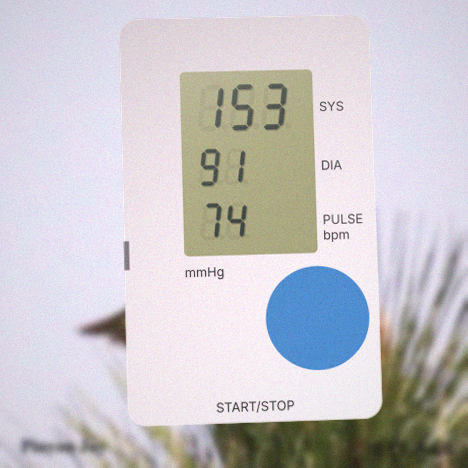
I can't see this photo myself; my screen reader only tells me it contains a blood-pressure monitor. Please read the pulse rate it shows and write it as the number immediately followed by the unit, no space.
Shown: 74bpm
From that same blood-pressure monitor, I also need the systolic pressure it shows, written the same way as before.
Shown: 153mmHg
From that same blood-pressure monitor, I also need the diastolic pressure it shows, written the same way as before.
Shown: 91mmHg
